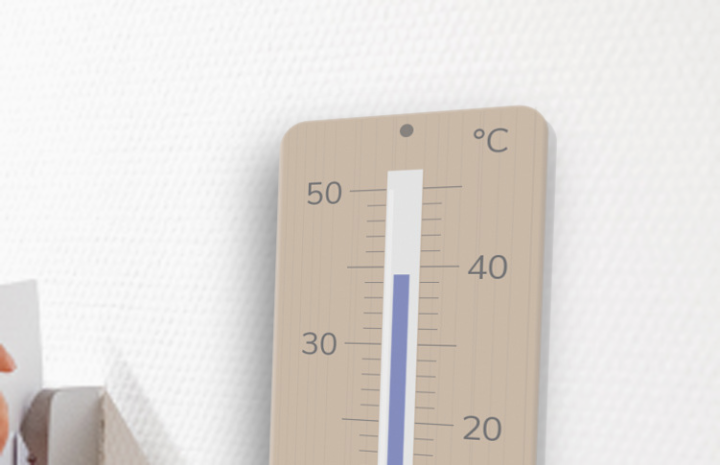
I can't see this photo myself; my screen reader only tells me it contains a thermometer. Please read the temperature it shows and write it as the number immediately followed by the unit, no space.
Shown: 39°C
